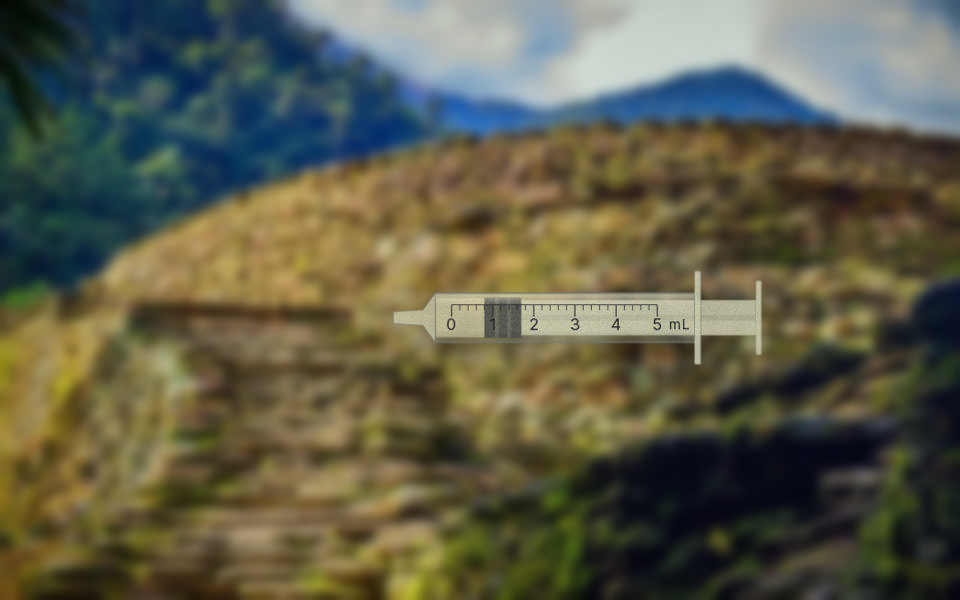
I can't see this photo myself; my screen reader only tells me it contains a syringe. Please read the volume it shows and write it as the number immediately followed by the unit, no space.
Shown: 0.8mL
